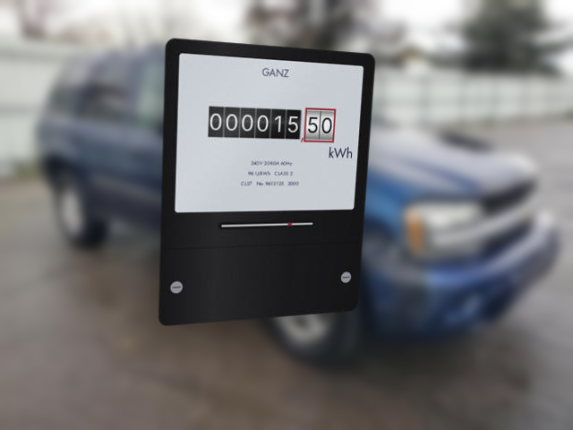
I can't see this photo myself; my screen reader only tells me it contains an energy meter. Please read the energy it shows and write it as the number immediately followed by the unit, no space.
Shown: 15.50kWh
